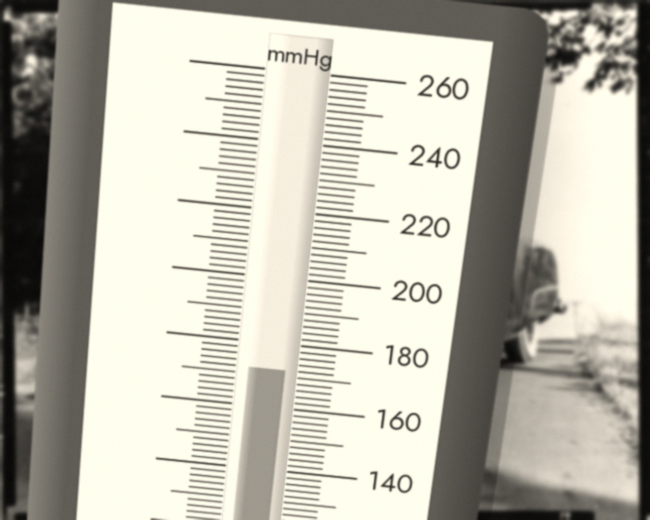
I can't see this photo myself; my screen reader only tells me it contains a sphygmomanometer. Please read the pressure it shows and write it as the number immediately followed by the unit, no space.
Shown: 172mmHg
